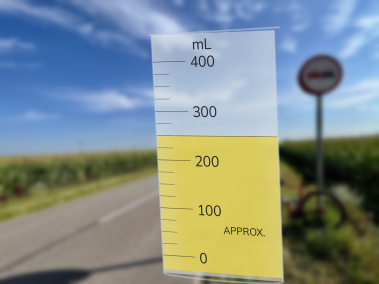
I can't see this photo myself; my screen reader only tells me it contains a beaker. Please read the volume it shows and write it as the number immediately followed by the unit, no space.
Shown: 250mL
